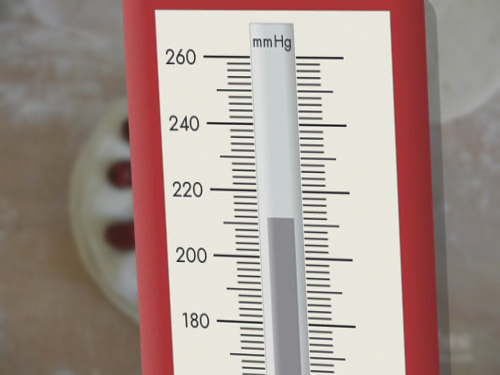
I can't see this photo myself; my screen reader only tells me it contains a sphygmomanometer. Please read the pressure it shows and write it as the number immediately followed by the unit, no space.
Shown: 212mmHg
